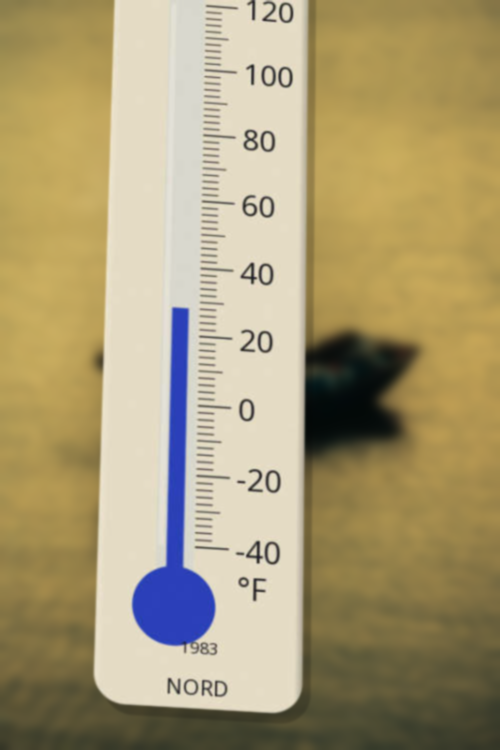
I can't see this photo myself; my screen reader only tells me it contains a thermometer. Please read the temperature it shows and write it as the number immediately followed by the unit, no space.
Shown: 28°F
